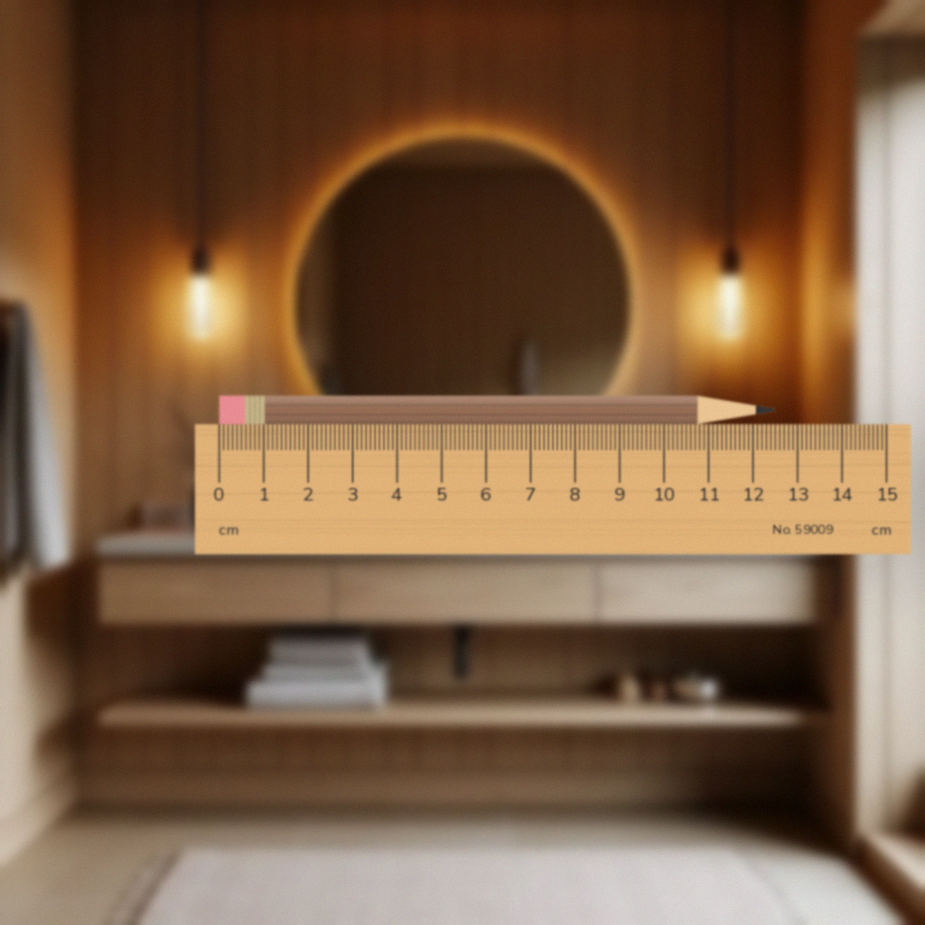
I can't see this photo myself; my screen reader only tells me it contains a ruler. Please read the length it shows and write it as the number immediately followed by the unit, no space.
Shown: 12.5cm
